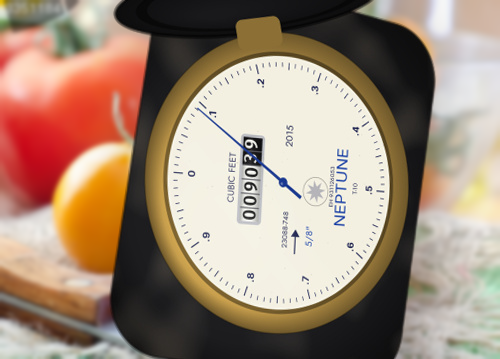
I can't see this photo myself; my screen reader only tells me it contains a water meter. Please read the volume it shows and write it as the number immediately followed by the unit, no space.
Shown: 9039.09ft³
